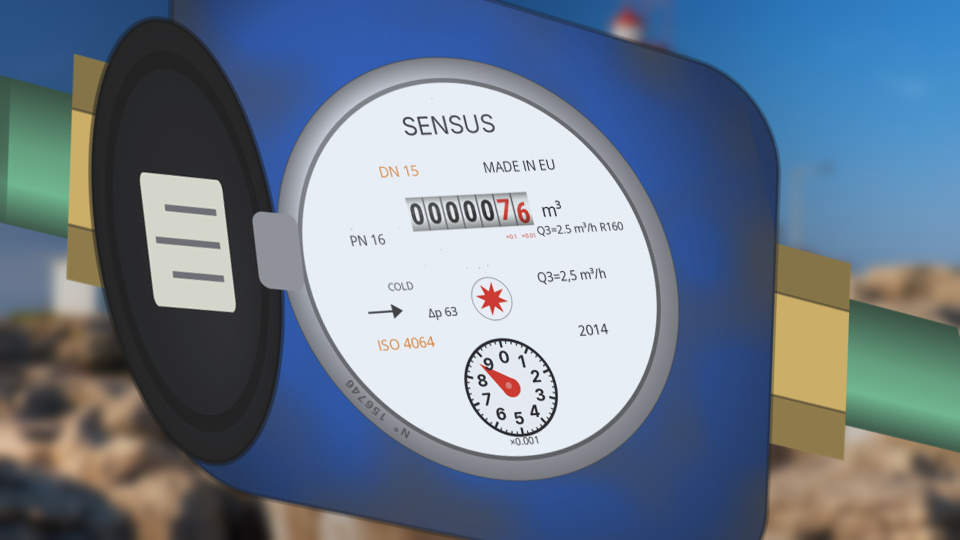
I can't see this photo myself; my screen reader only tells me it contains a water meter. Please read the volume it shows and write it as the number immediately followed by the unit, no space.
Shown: 0.758m³
